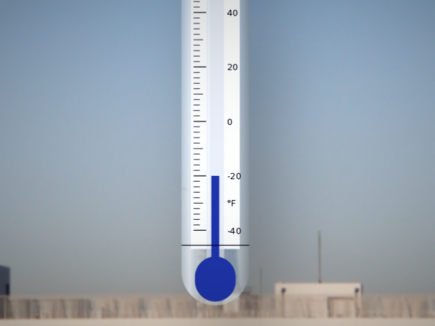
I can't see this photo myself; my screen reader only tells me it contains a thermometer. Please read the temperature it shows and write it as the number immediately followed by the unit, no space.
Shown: -20°F
